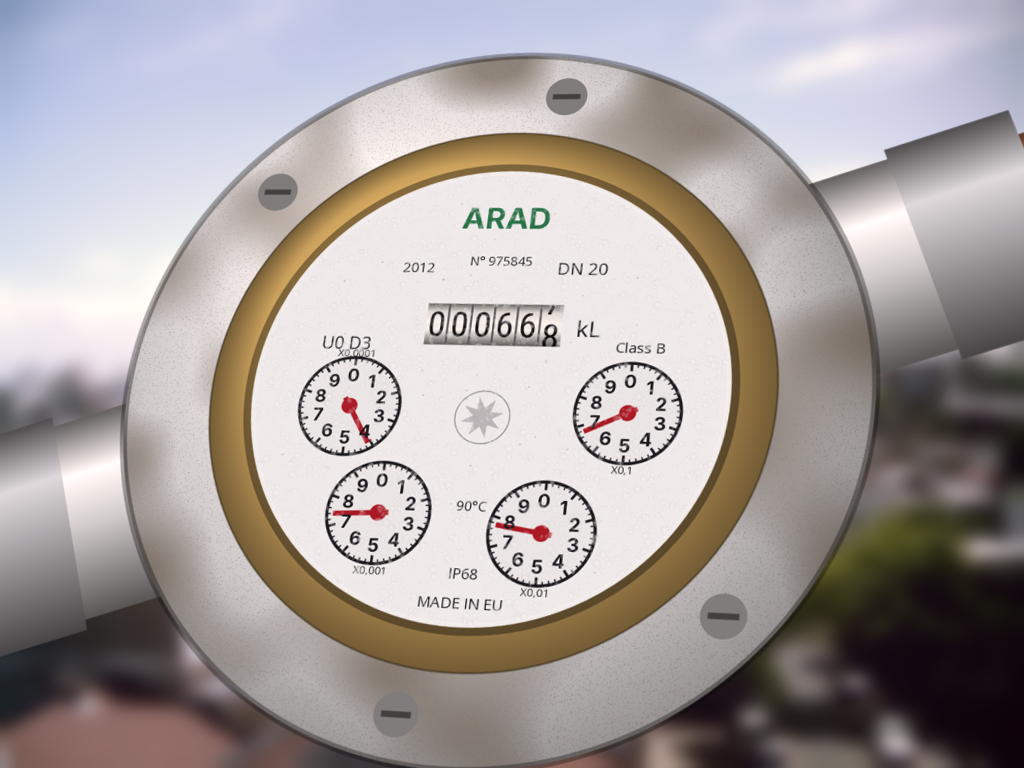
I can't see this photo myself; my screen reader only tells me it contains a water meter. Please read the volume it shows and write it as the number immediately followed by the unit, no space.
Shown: 667.6774kL
